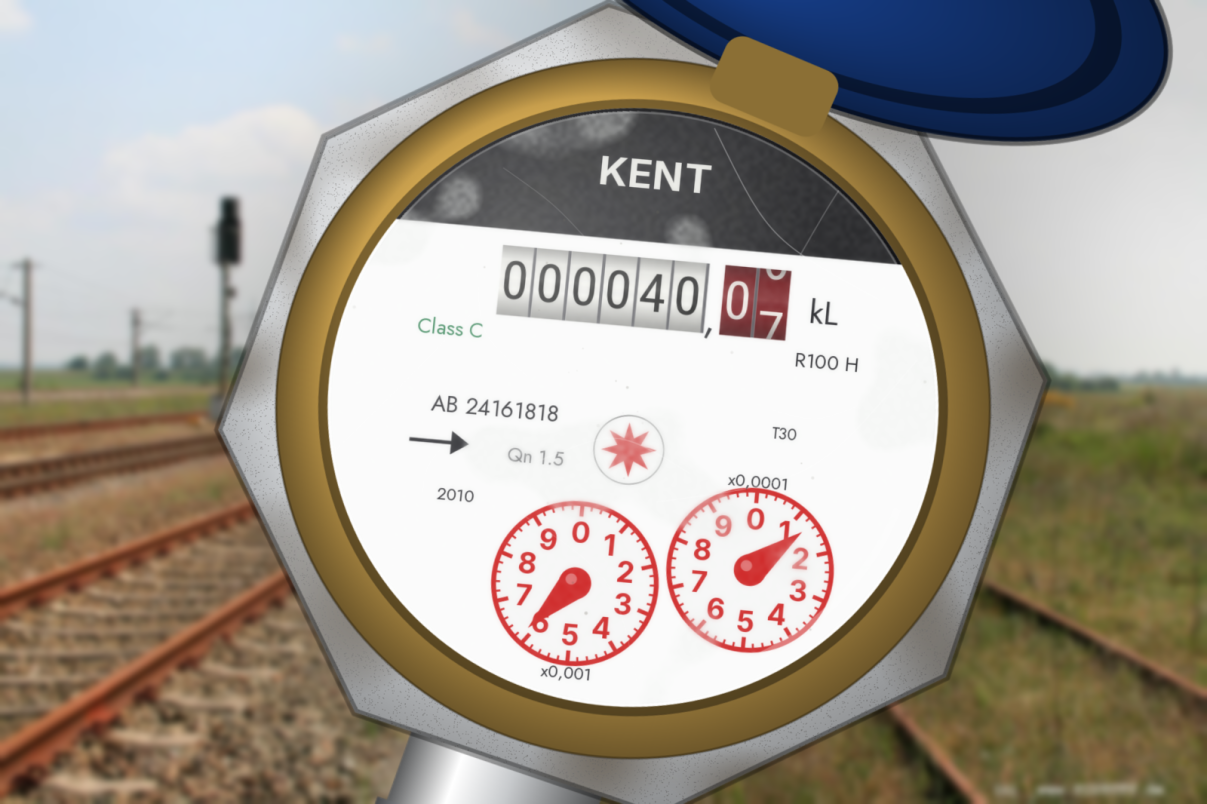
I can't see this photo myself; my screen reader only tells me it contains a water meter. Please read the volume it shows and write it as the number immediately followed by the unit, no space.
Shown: 40.0661kL
